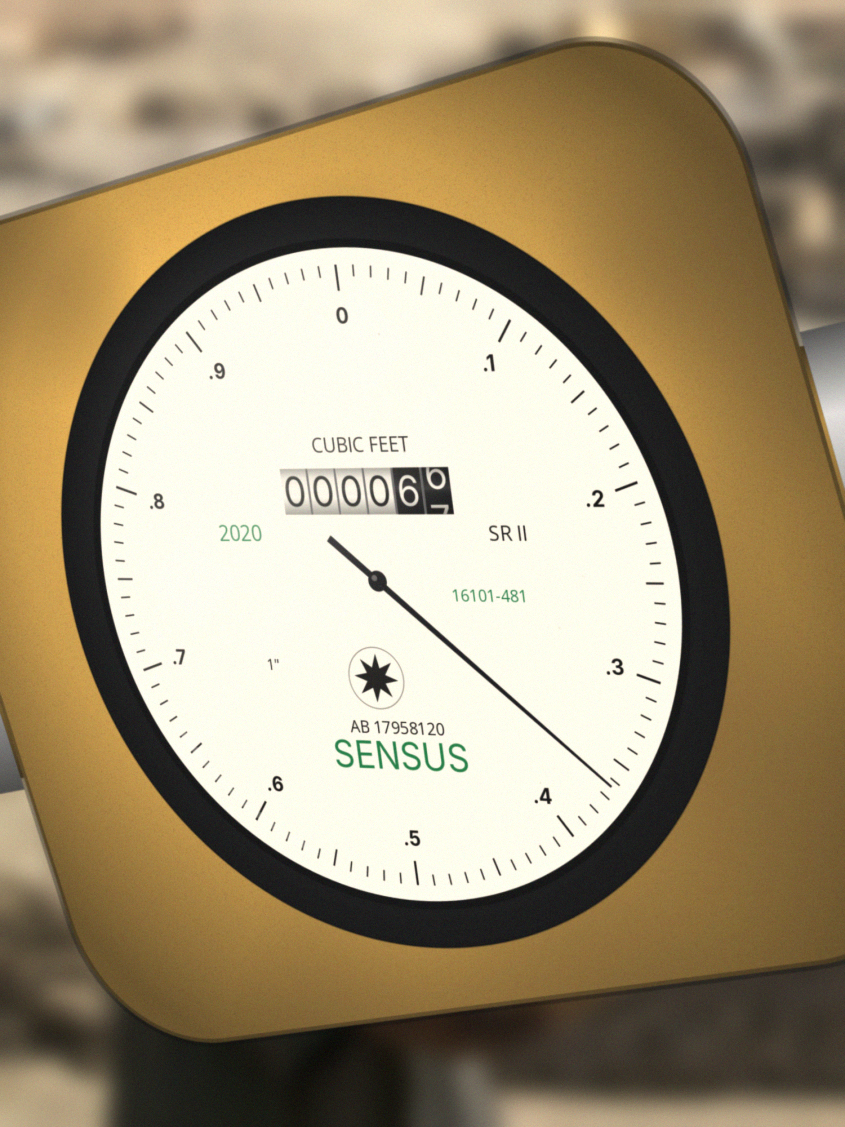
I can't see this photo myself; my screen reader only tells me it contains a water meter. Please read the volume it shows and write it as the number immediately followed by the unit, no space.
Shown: 66.36ft³
